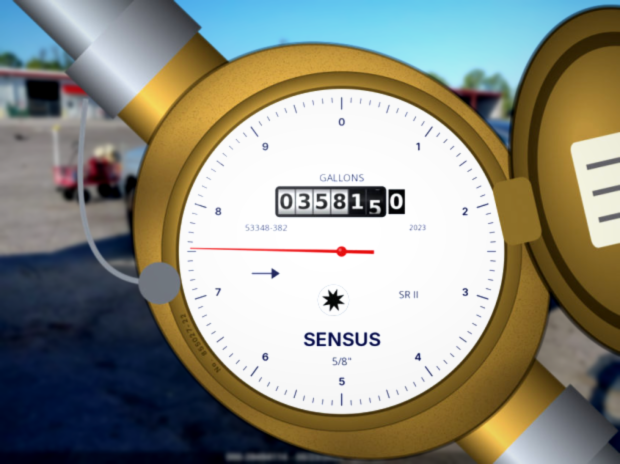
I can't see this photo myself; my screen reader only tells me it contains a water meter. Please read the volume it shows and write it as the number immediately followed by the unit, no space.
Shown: 358147.5gal
